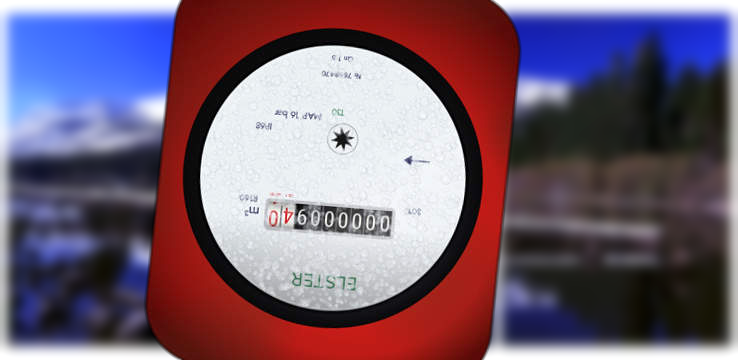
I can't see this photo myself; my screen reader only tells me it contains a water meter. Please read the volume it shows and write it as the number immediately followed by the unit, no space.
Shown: 9.40m³
